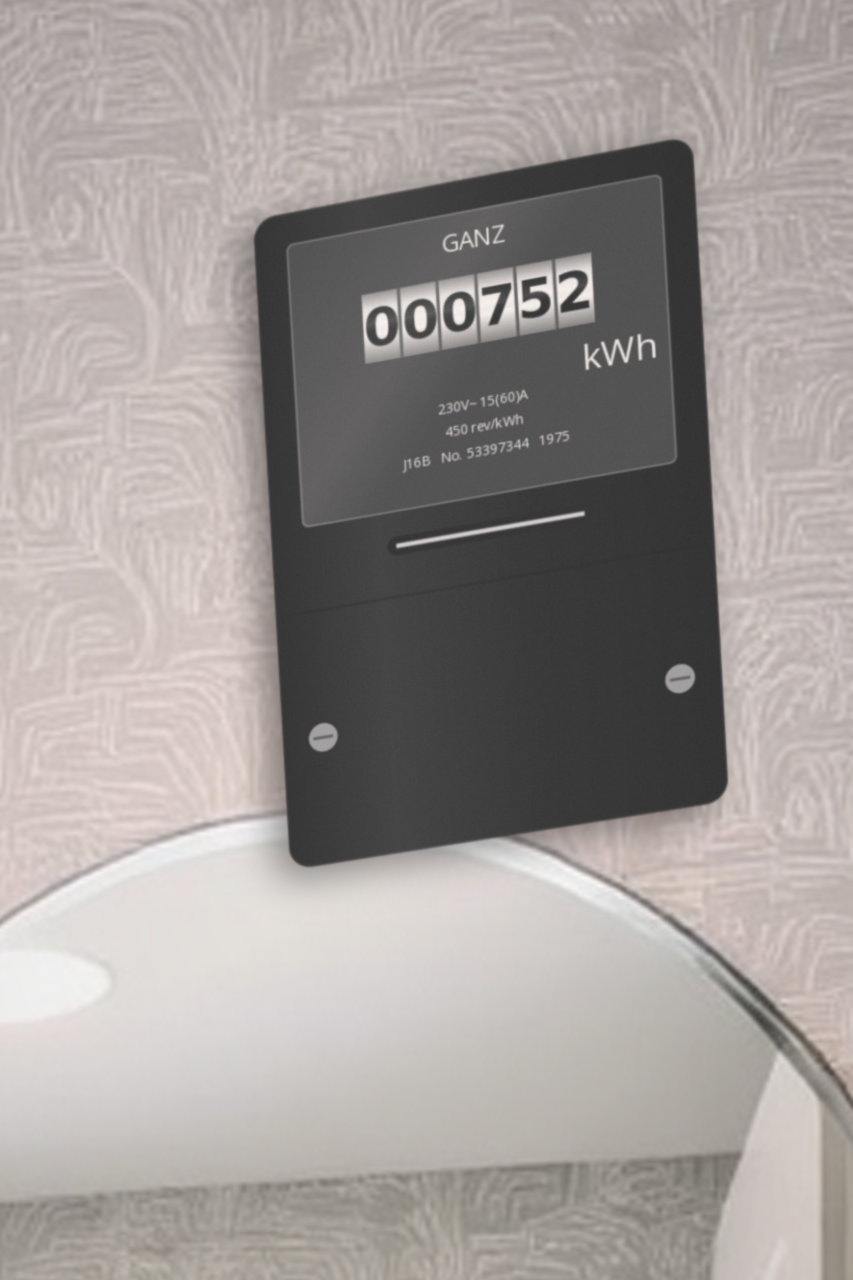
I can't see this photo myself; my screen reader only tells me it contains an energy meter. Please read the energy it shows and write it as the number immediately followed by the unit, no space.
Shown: 752kWh
